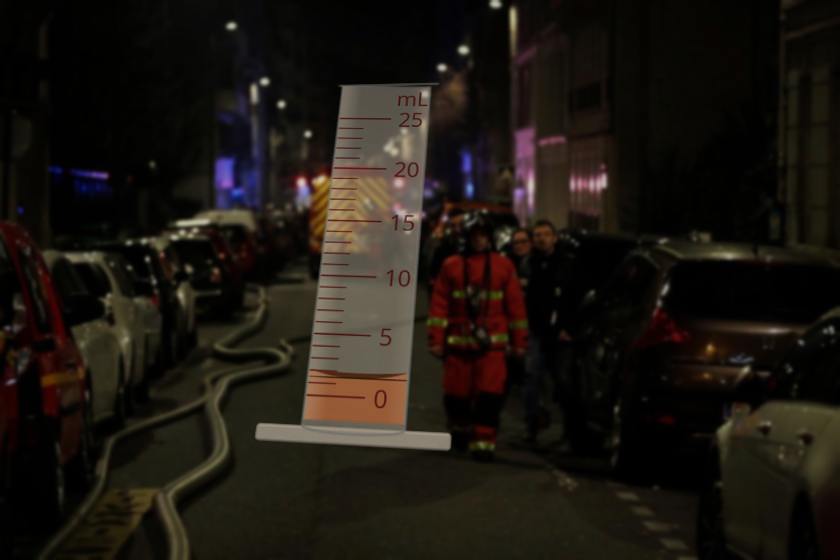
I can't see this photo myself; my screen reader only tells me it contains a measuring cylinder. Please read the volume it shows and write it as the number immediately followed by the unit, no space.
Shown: 1.5mL
